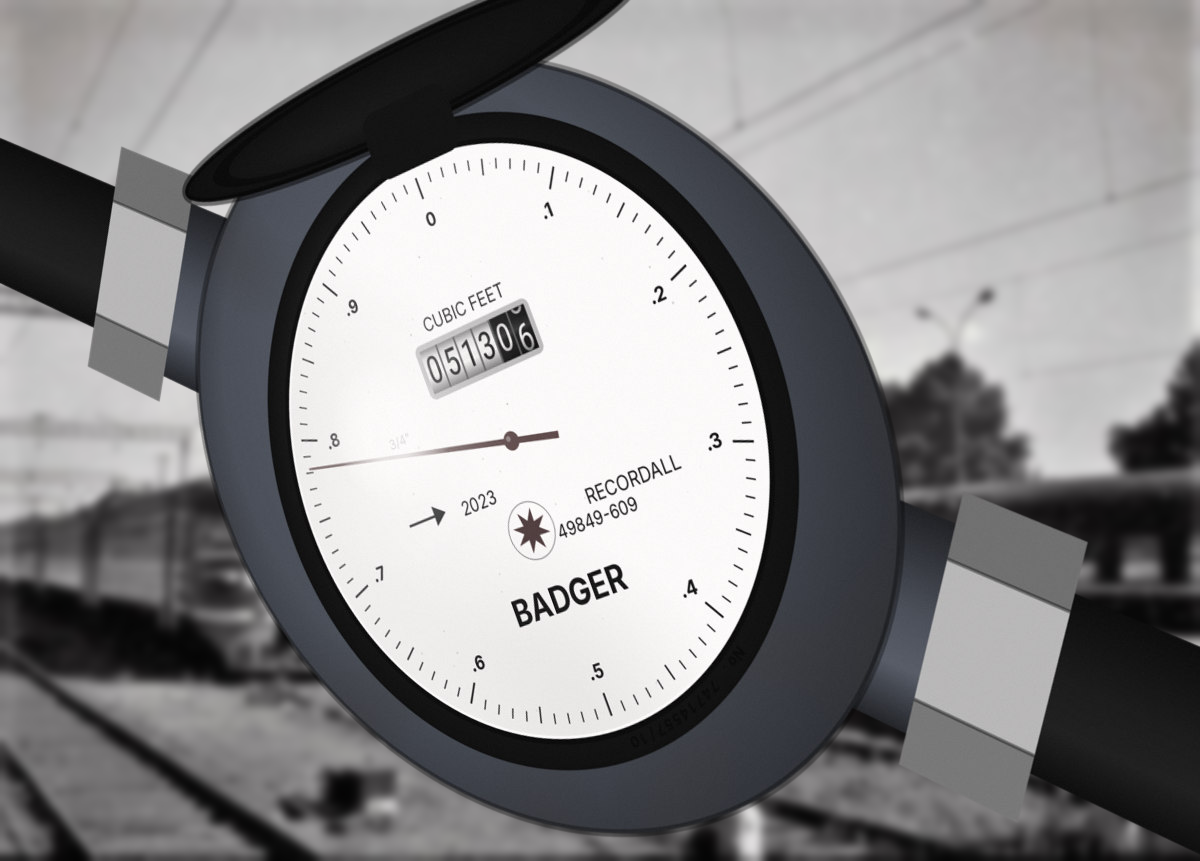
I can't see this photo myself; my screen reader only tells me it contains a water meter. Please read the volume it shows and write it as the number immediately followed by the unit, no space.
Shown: 51305.78ft³
